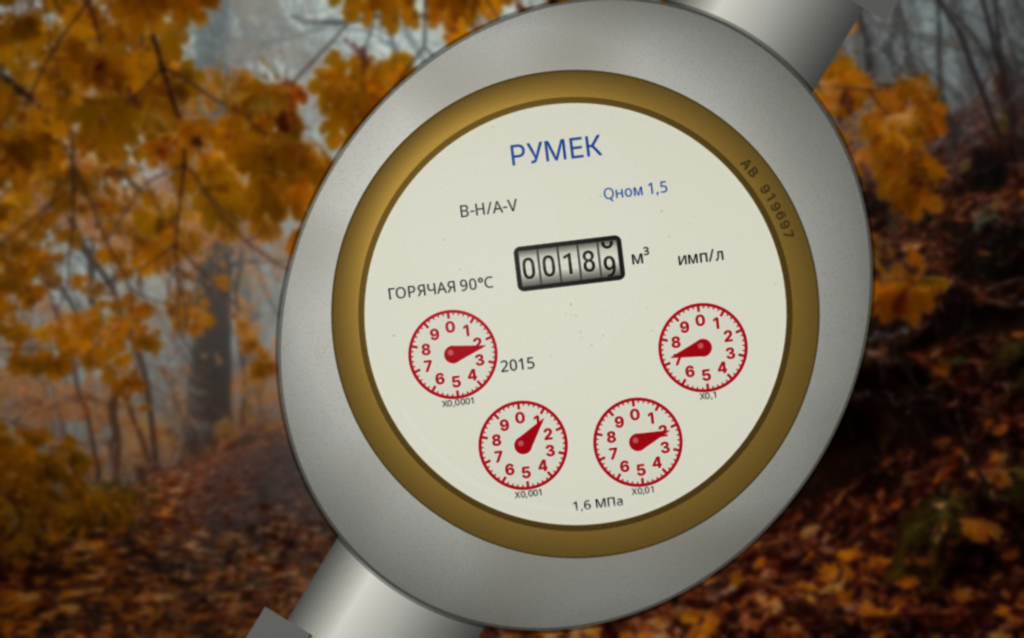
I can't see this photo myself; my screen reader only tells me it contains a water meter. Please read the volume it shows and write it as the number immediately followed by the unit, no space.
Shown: 188.7212m³
